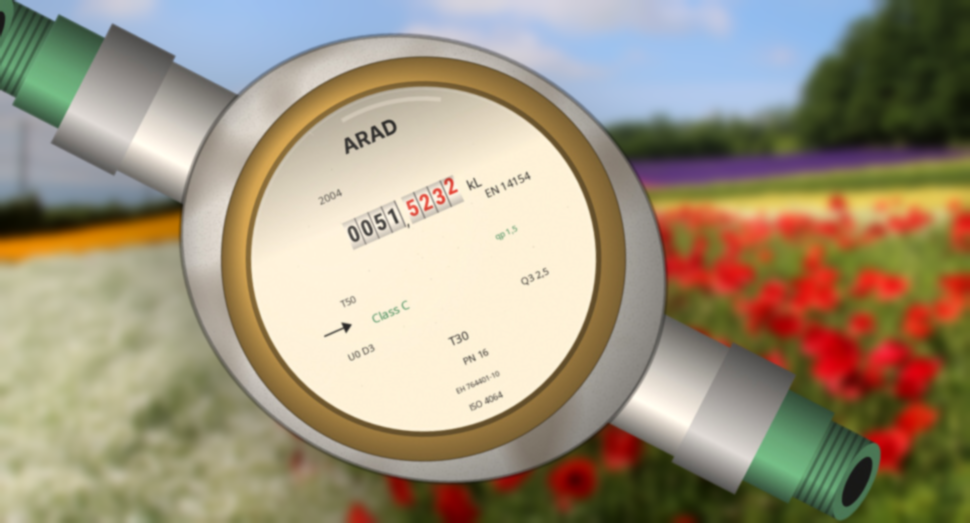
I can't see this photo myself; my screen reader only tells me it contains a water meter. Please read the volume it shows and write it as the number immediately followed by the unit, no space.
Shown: 51.5232kL
